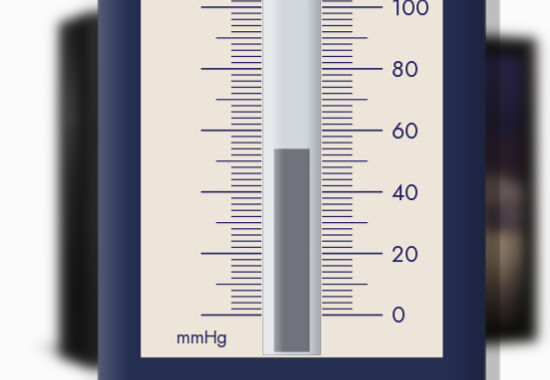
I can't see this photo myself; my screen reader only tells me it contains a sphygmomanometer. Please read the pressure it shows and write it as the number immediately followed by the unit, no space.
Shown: 54mmHg
